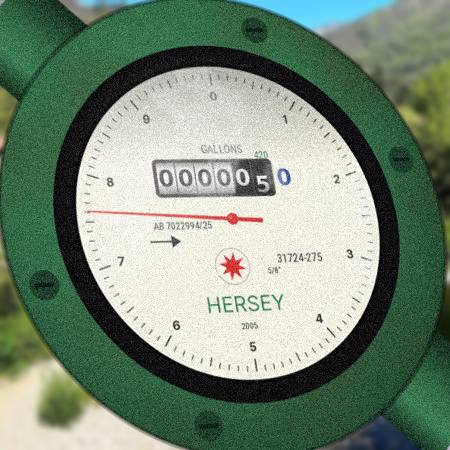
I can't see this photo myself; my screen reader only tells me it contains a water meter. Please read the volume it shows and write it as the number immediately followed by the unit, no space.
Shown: 47.6gal
